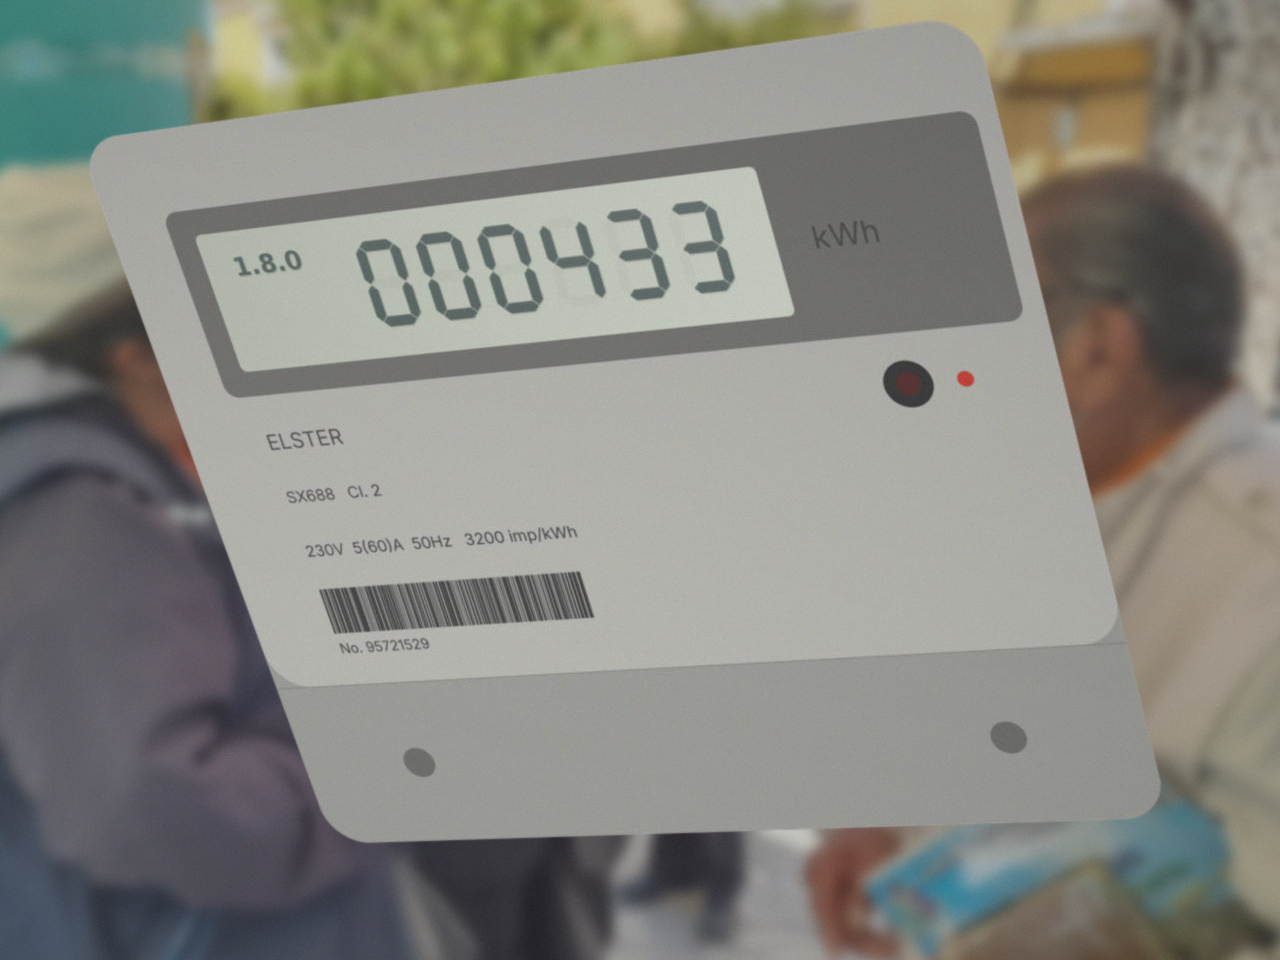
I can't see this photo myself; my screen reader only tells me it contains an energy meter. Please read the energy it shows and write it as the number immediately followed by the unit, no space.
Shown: 433kWh
